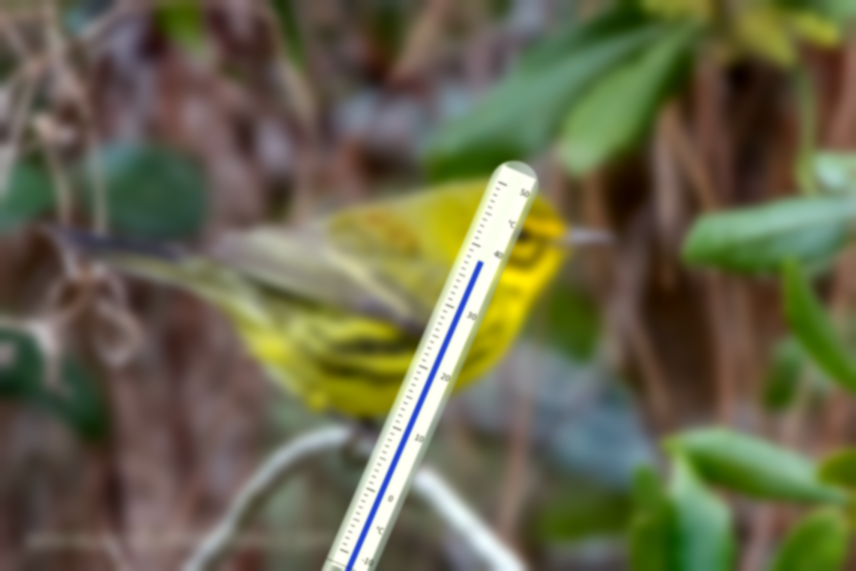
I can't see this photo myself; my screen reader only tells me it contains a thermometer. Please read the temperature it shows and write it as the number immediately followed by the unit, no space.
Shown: 38°C
